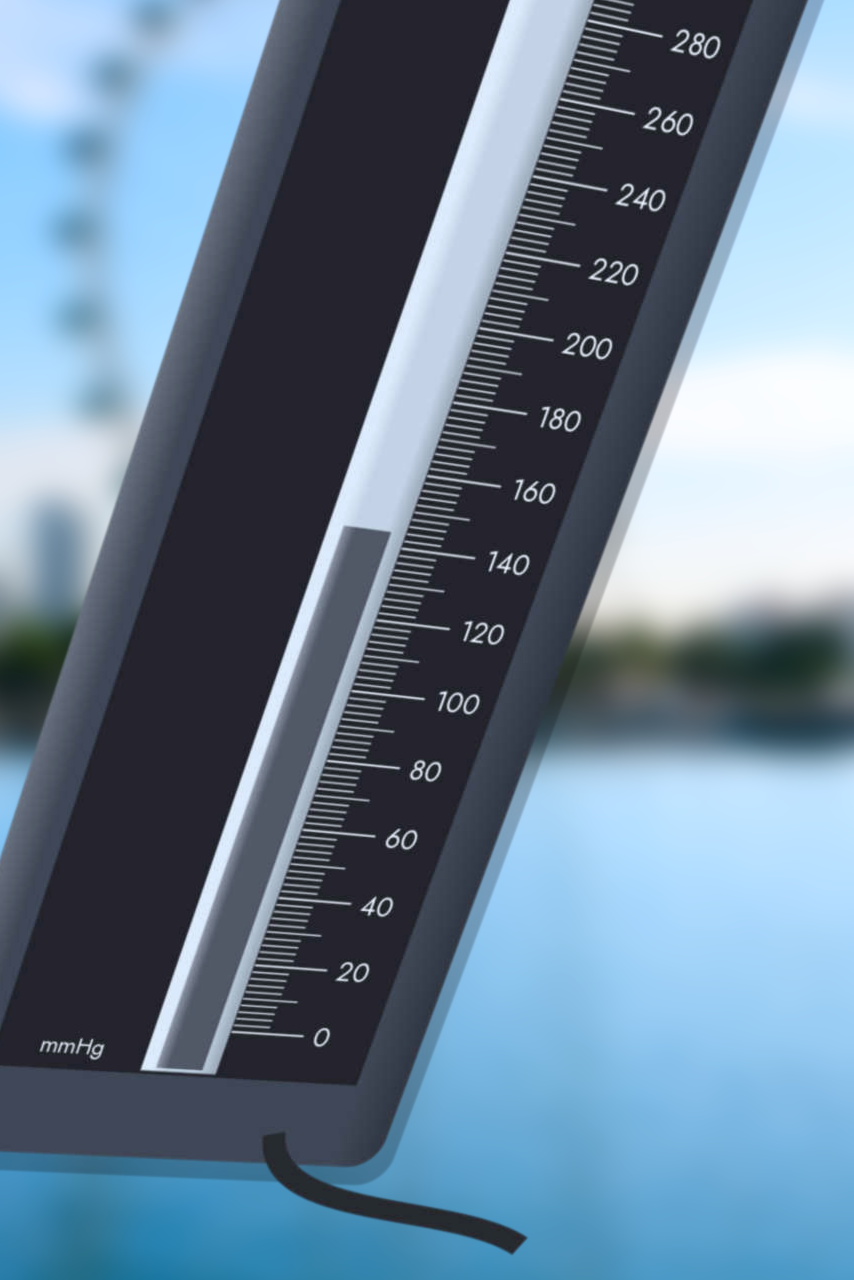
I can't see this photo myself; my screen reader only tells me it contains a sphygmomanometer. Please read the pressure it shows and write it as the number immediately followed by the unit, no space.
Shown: 144mmHg
